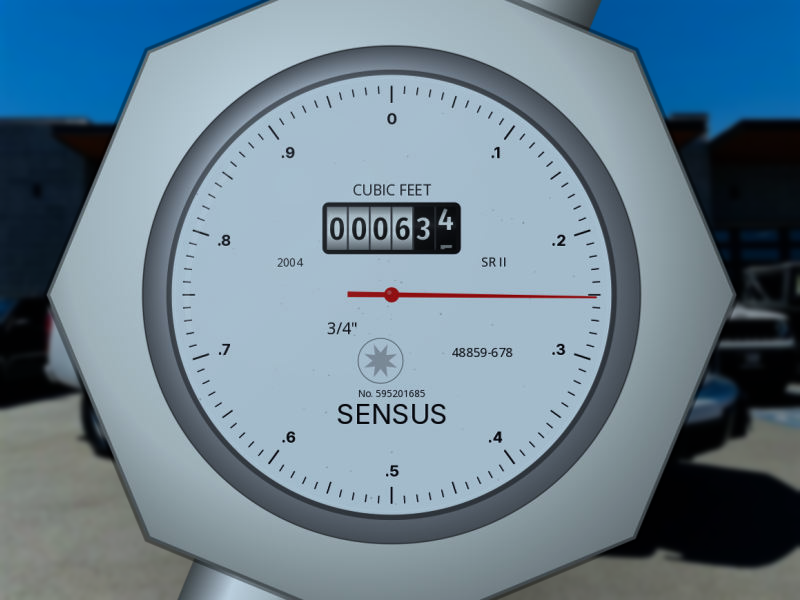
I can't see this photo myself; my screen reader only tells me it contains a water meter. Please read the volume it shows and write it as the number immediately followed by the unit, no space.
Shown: 634.25ft³
